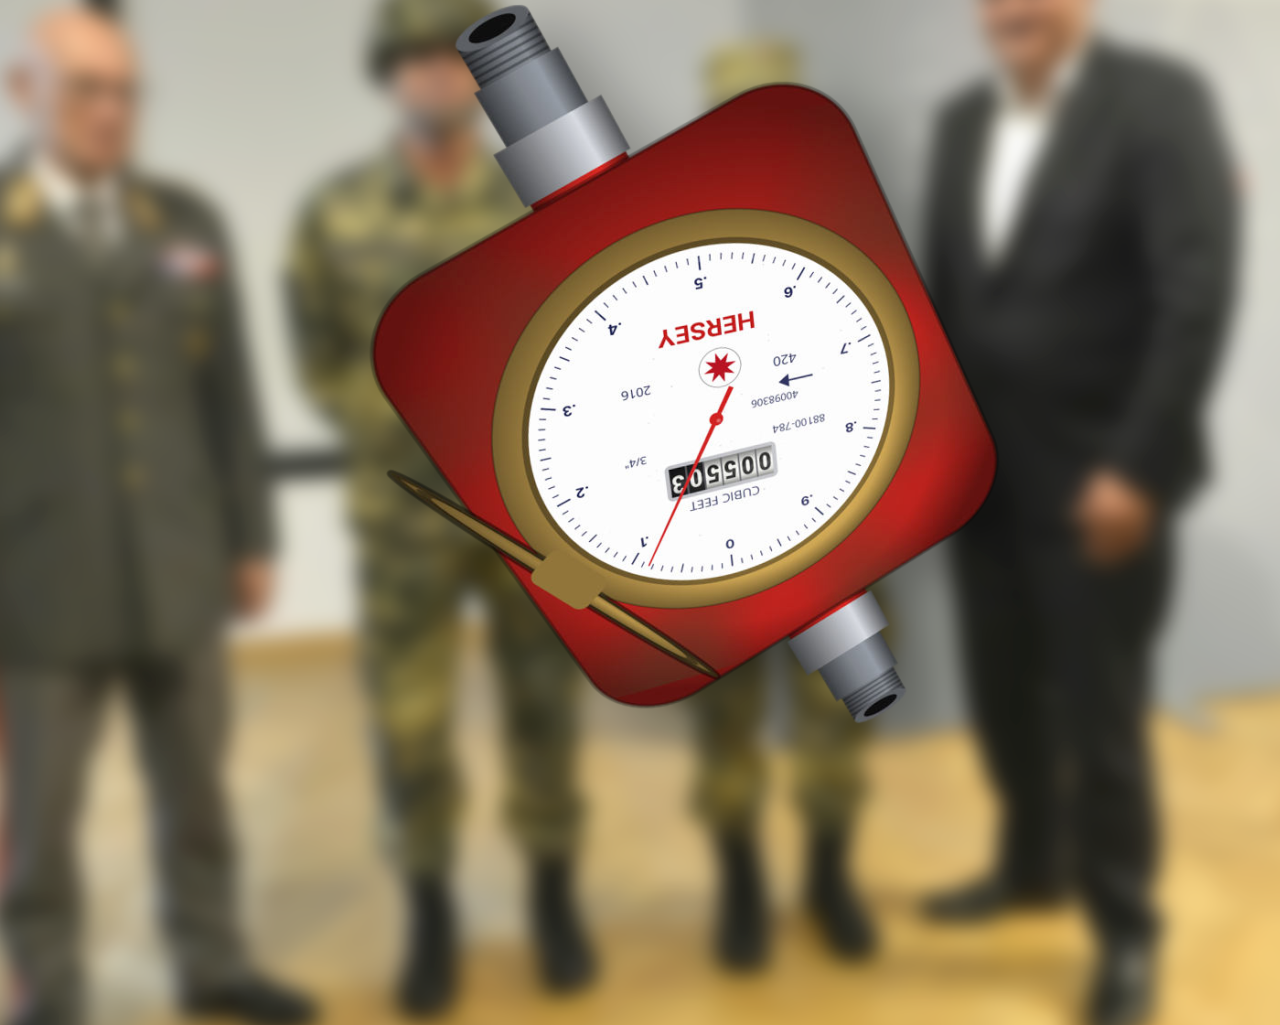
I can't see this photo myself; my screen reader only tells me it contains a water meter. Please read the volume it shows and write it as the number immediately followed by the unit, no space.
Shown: 5503.08ft³
